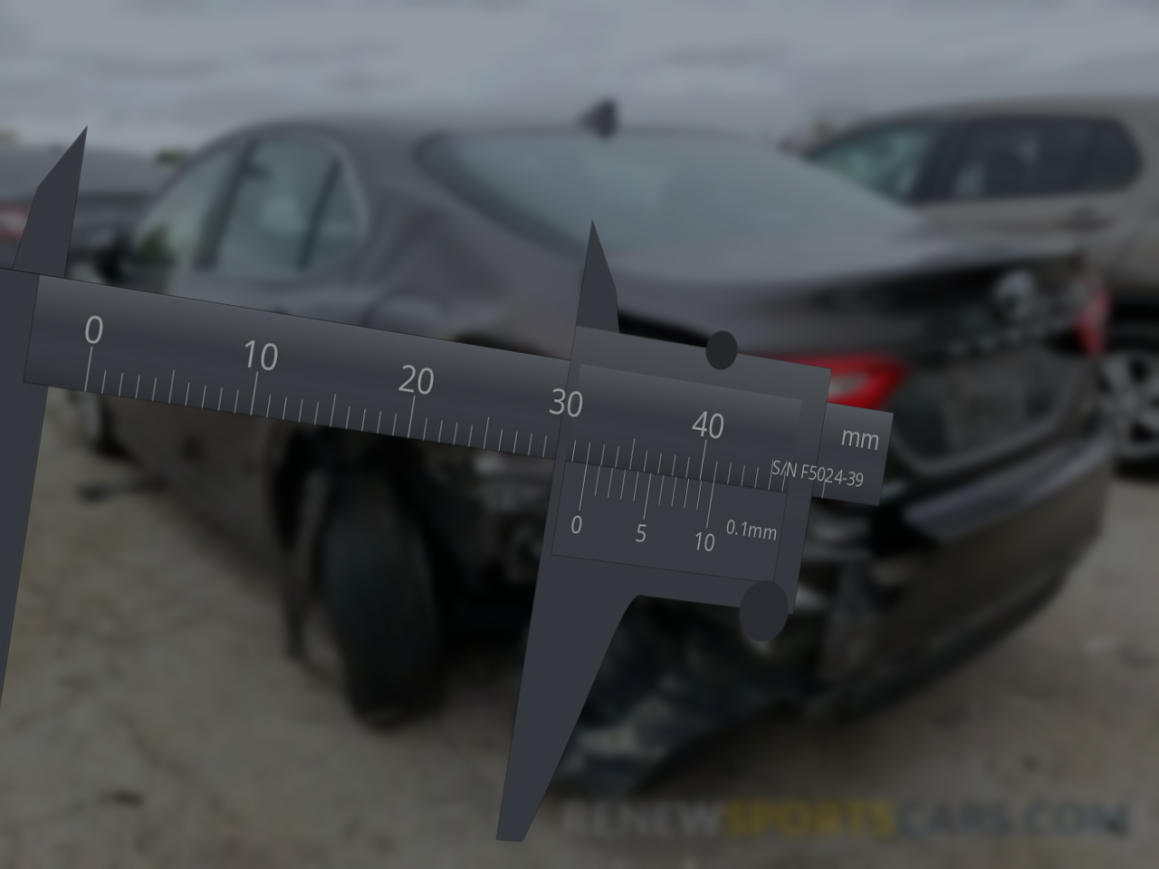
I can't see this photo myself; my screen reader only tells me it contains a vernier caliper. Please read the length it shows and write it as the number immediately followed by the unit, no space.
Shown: 32.0mm
